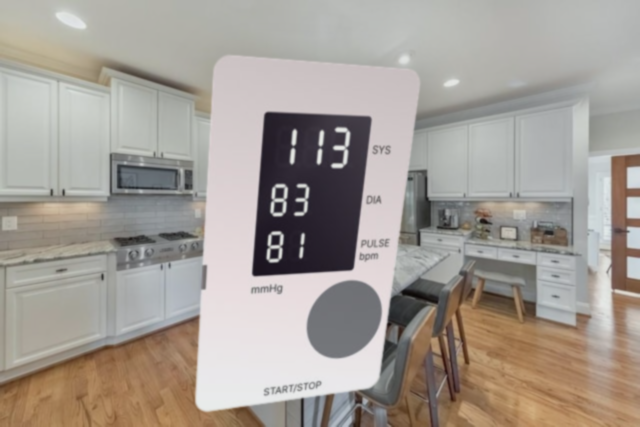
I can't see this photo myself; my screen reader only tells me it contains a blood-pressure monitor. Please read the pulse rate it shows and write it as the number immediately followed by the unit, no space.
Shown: 81bpm
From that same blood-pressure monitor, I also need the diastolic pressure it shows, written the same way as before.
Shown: 83mmHg
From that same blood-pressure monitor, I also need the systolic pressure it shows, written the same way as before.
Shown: 113mmHg
